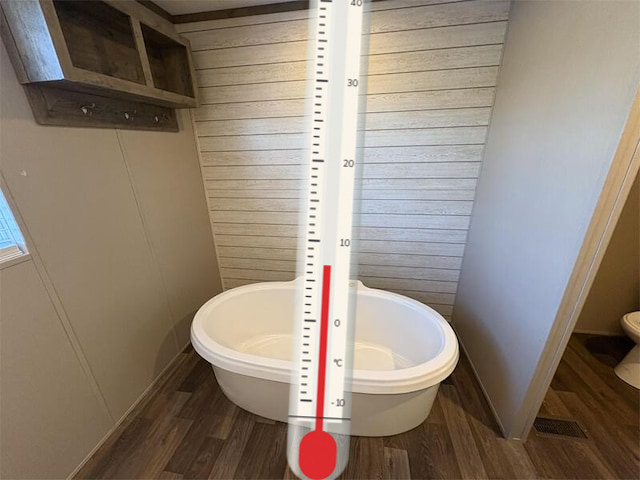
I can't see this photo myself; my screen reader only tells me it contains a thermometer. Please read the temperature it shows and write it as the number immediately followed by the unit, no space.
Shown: 7°C
